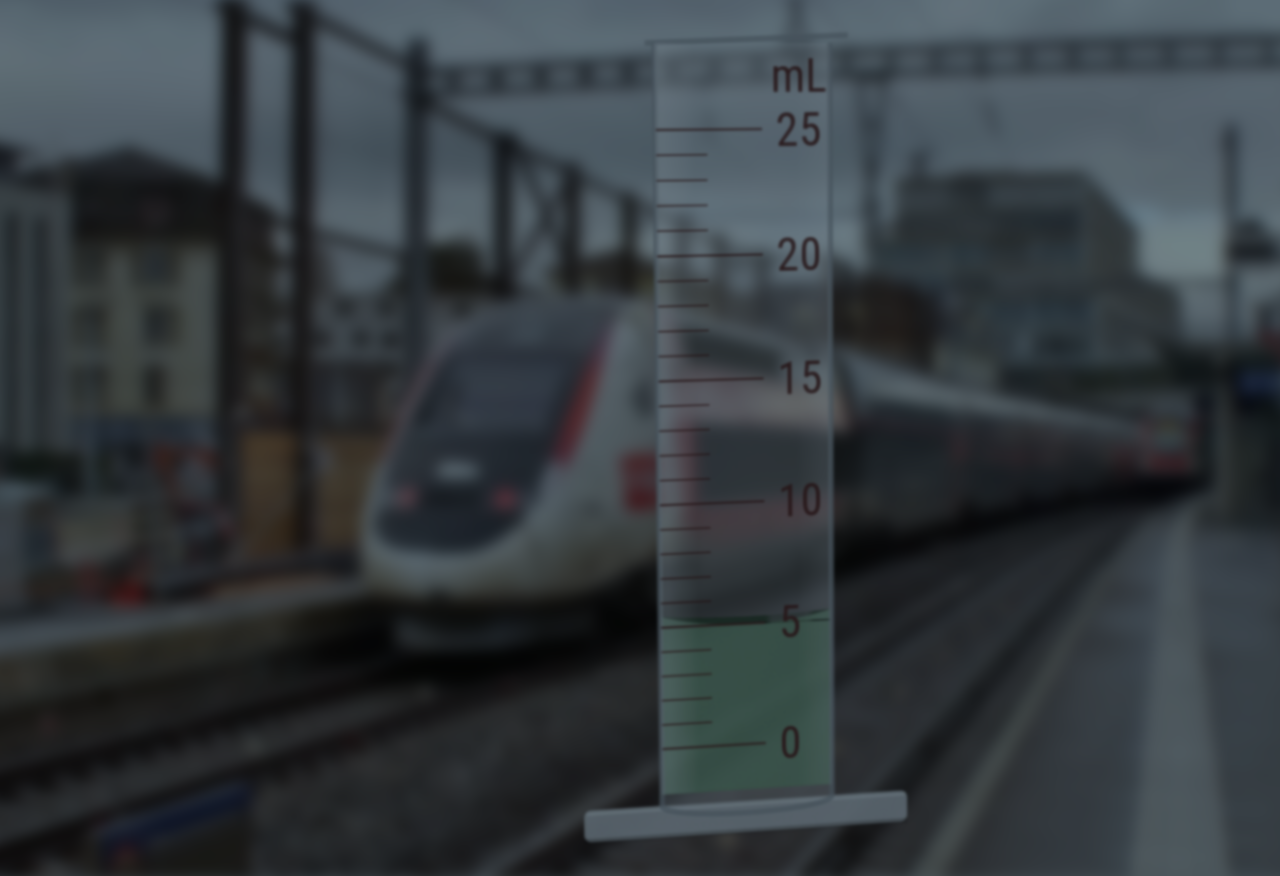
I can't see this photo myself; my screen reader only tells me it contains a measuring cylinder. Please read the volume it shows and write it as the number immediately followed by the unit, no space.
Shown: 5mL
